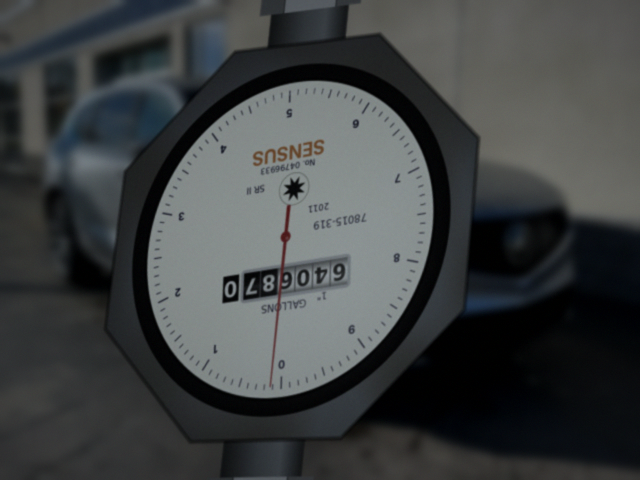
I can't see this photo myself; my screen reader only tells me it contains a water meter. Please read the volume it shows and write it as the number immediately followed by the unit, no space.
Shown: 6406870.1gal
